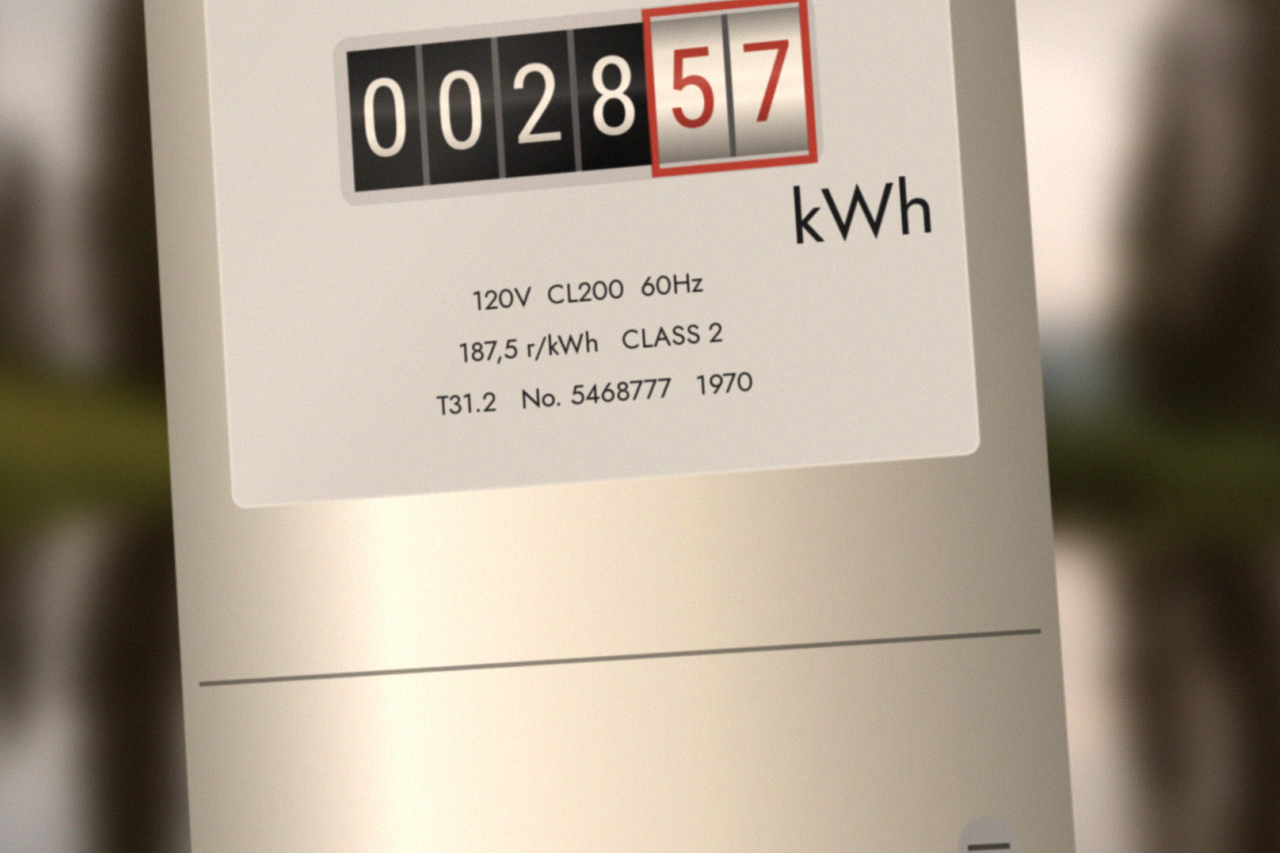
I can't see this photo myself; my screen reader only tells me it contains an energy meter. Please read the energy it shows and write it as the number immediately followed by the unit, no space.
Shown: 28.57kWh
